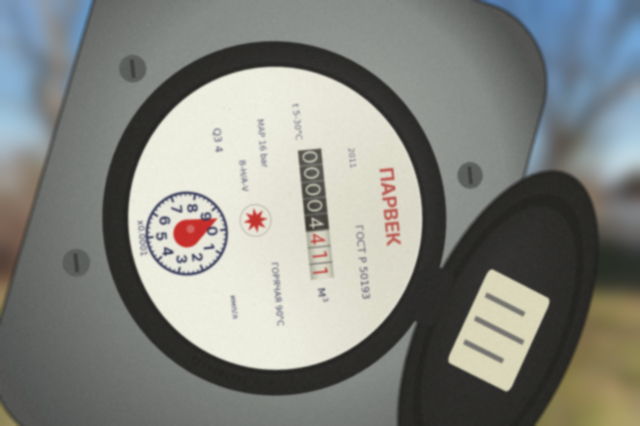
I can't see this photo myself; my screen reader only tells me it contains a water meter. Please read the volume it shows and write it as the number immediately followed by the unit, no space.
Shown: 4.4109m³
